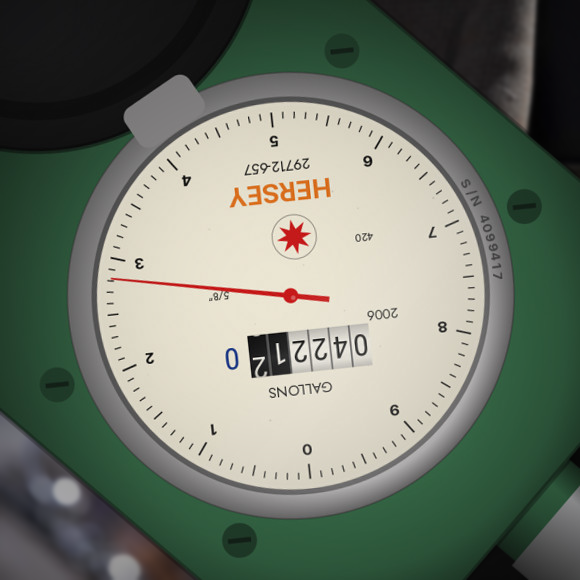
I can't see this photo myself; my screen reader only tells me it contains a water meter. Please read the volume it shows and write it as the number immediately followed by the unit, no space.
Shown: 422122.8gal
